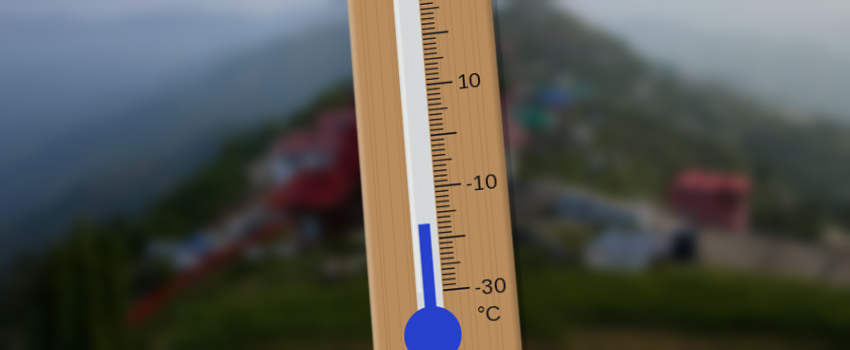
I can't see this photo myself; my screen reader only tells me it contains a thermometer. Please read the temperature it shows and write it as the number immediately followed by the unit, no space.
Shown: -17°C
